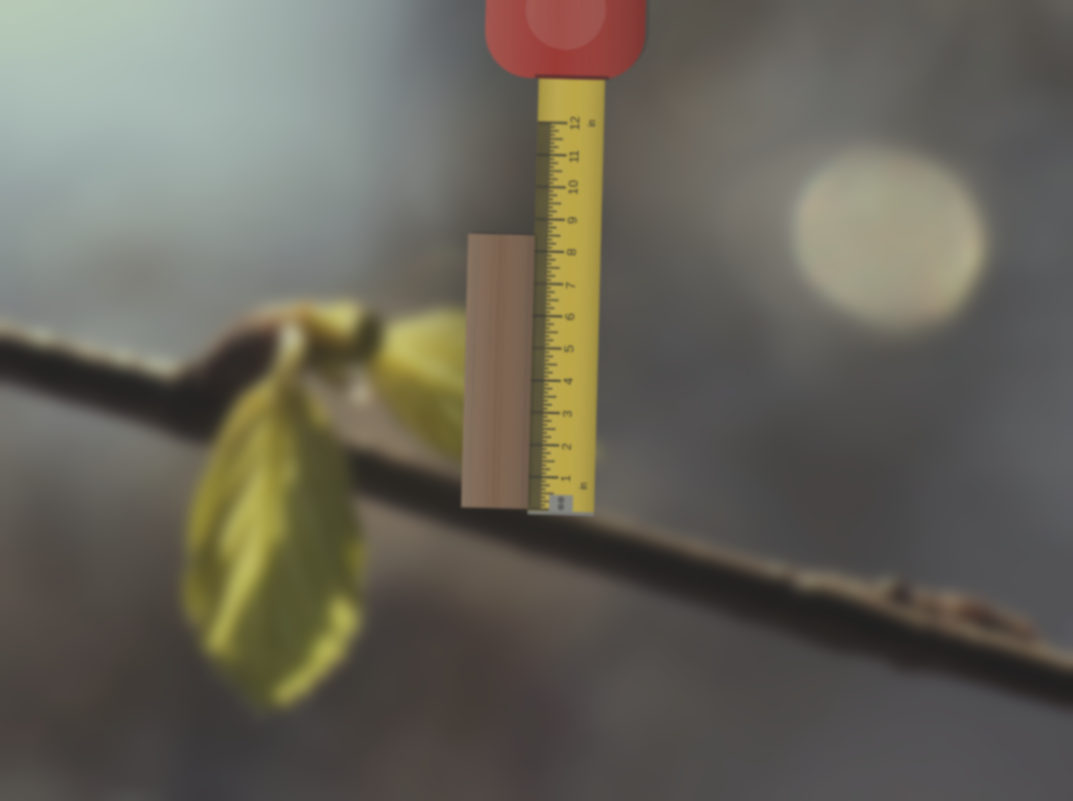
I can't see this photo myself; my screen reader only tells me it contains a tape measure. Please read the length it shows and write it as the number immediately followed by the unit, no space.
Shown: 8.5in
